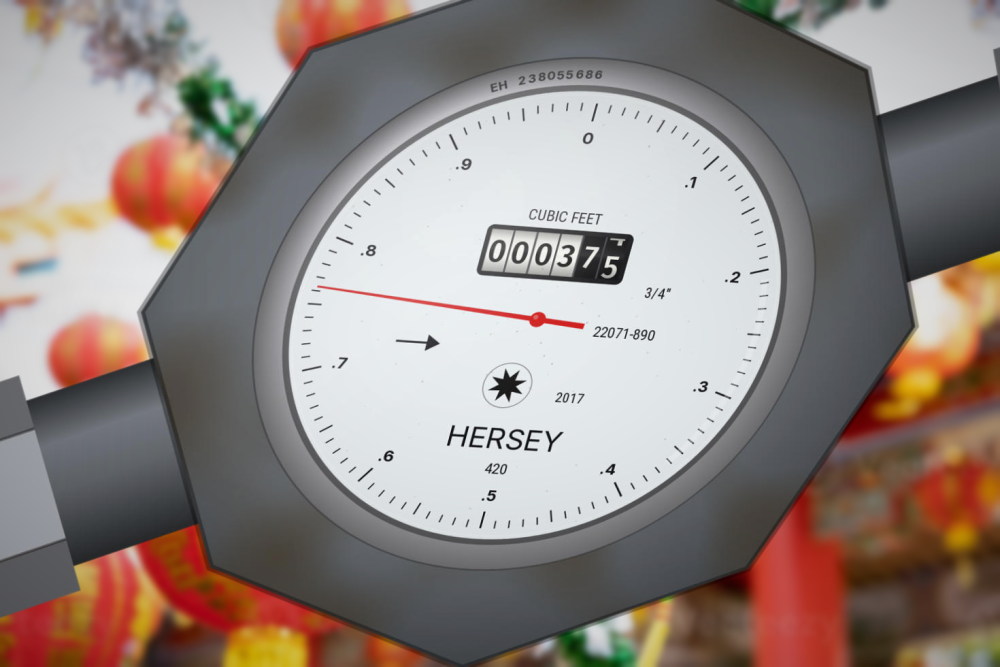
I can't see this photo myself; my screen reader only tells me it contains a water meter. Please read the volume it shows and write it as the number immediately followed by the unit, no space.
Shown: 374.76ft³
